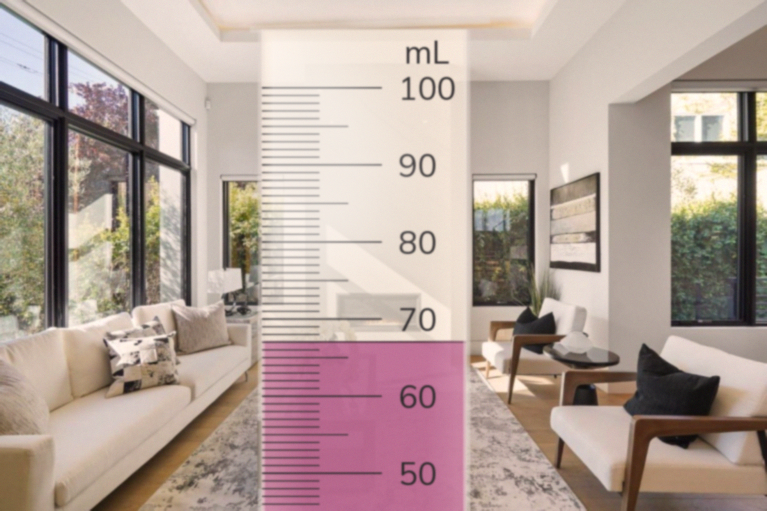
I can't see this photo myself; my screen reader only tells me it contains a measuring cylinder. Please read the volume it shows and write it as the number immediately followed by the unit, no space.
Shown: 67mL
